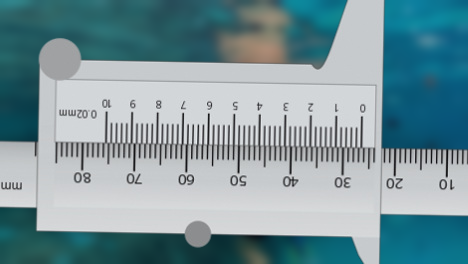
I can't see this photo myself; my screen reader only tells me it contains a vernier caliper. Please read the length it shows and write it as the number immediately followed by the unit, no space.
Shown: 26.5mm
